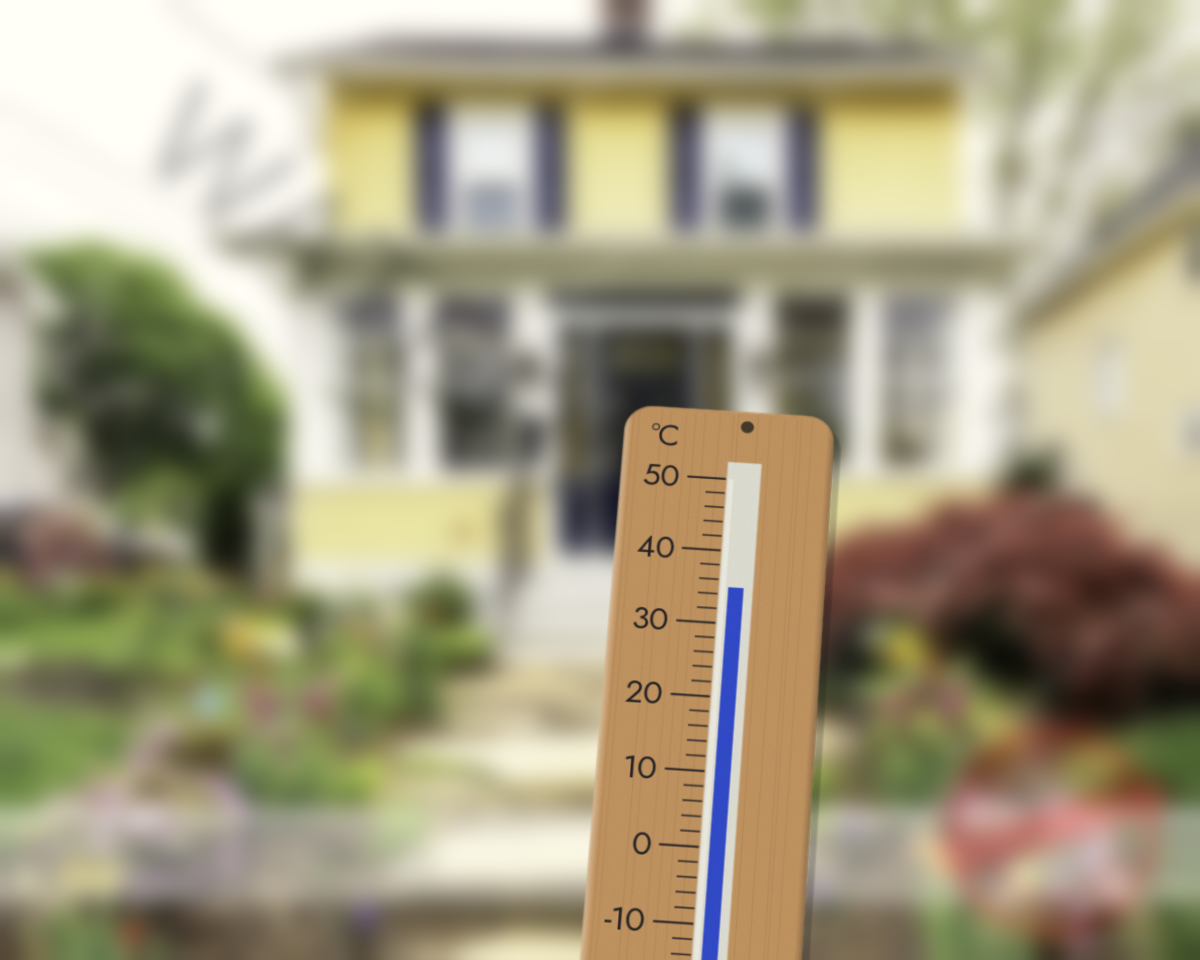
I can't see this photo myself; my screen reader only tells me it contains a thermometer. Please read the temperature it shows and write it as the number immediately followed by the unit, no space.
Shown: 35°C
